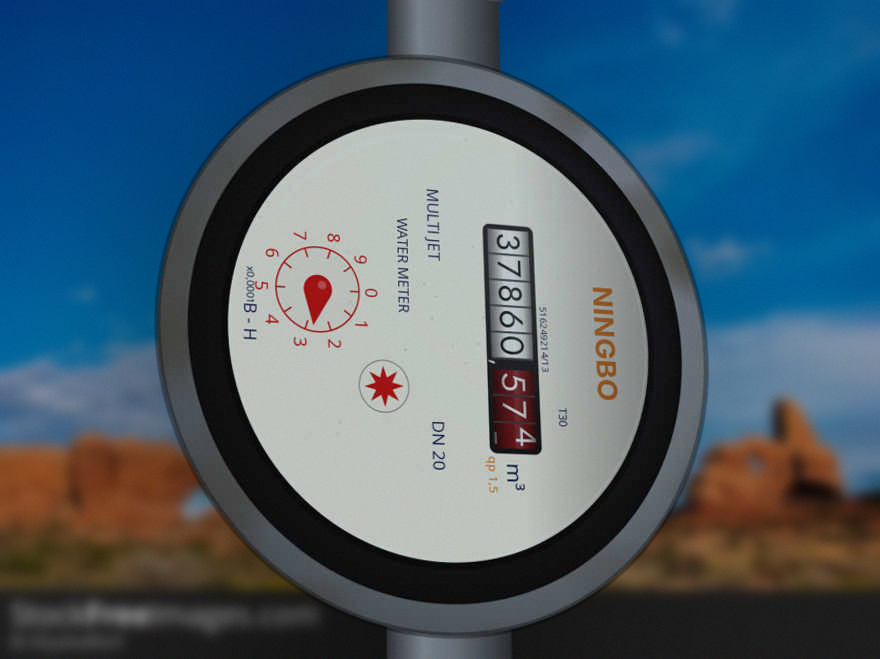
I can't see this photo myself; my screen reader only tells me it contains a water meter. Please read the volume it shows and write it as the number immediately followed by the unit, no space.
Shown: 37860.5742m³
